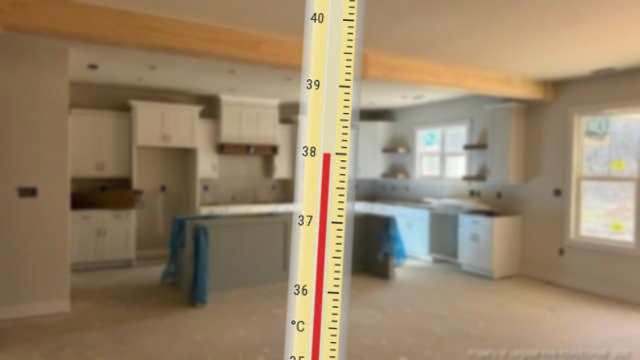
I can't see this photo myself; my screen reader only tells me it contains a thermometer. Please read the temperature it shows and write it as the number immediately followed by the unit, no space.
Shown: 38°C
